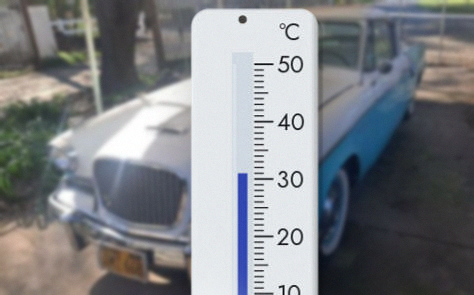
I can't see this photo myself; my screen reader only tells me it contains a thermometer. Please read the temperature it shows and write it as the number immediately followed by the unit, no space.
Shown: 31°C
